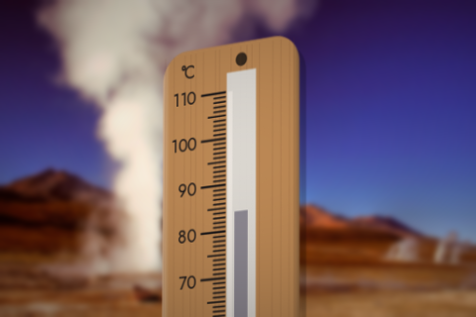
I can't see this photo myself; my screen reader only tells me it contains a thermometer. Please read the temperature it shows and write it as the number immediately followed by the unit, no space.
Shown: 84°C
